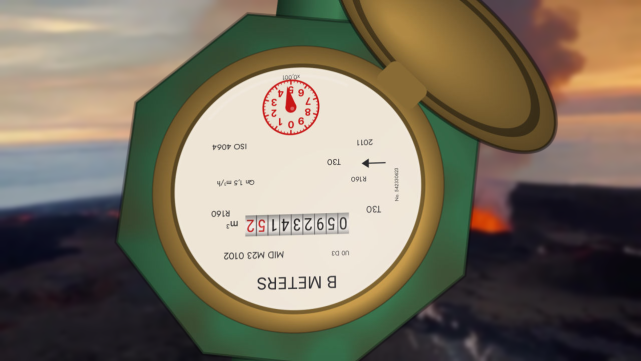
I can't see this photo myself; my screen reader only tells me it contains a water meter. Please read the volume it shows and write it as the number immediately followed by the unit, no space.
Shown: 592341.524m³
